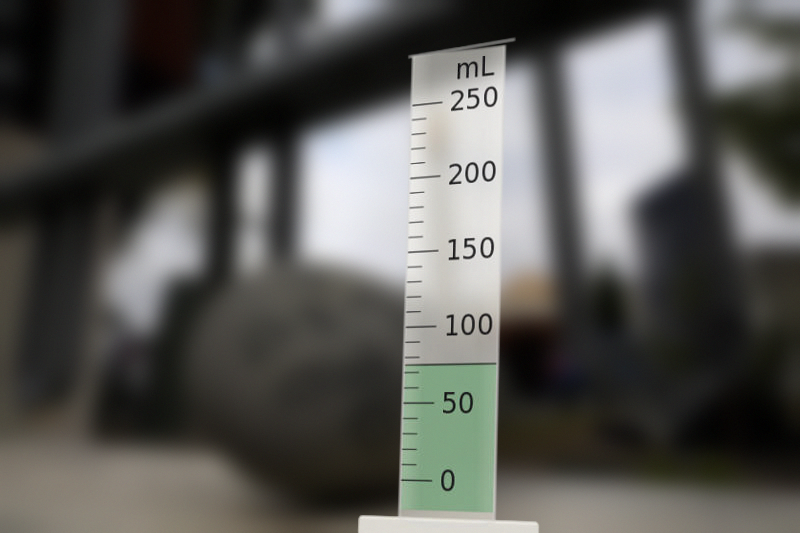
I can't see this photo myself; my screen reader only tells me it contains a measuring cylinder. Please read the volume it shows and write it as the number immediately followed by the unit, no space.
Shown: 75mL
